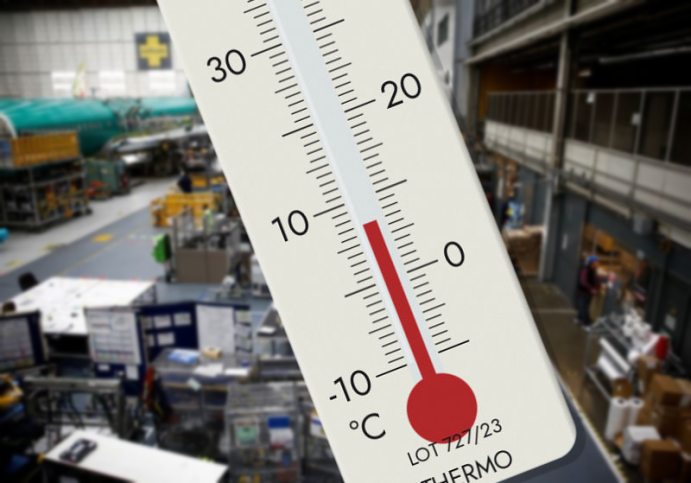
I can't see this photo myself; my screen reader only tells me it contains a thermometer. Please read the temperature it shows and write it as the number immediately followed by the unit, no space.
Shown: 7°C
